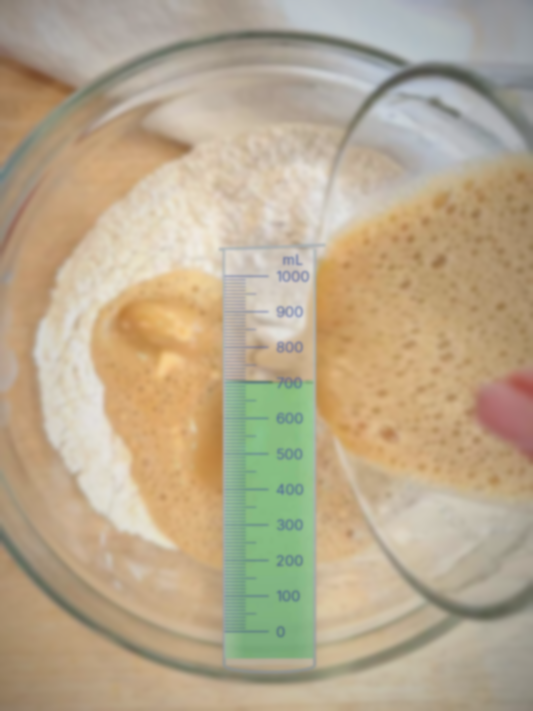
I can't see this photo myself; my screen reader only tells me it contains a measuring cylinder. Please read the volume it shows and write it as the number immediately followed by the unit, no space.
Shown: 700mL
